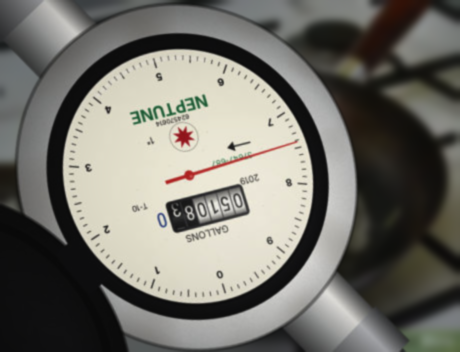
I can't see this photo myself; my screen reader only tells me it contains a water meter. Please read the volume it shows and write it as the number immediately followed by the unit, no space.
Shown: 510827.4gal
